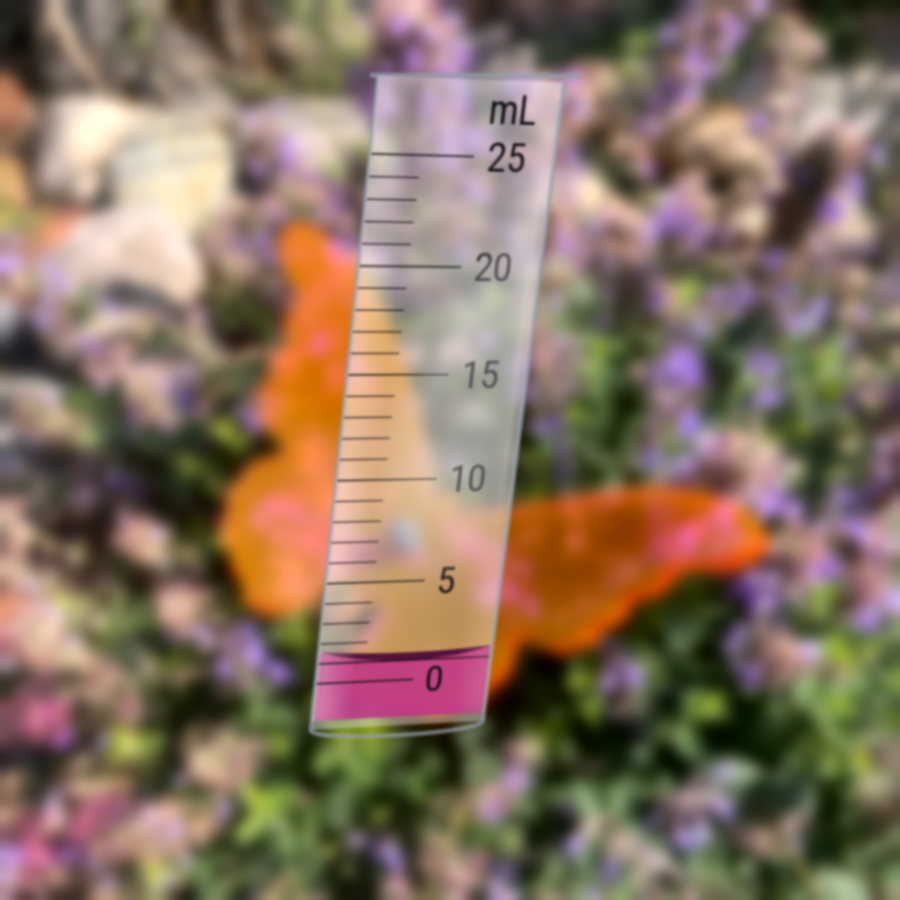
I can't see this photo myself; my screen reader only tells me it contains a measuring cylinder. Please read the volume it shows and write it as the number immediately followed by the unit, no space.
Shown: 1mL
